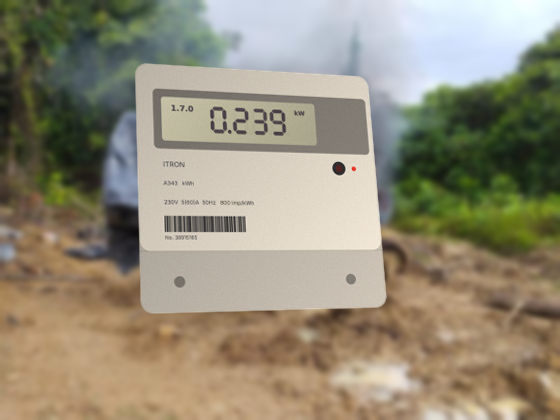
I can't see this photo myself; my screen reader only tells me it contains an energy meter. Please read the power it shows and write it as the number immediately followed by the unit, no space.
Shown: 0.239kW
